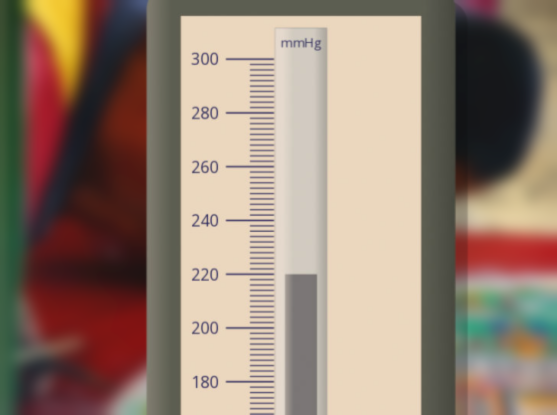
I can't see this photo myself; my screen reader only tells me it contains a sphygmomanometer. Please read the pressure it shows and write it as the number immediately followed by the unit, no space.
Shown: 220mmHg
